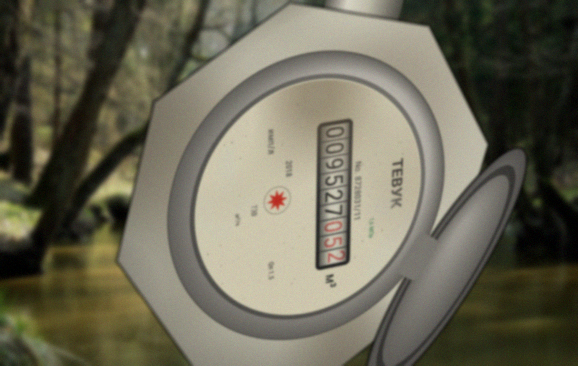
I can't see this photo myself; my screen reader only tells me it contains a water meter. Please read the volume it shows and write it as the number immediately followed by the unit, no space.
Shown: 9527.052m³
